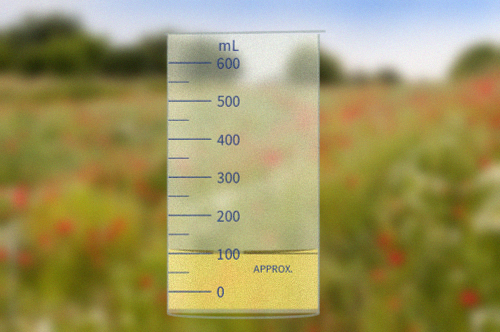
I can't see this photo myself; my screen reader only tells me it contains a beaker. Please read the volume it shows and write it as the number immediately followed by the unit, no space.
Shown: 100mL
